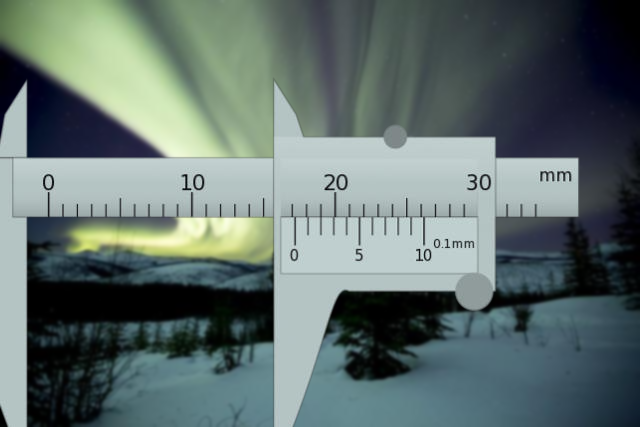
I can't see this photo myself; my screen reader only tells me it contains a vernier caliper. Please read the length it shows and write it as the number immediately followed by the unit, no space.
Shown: 17.2mm
